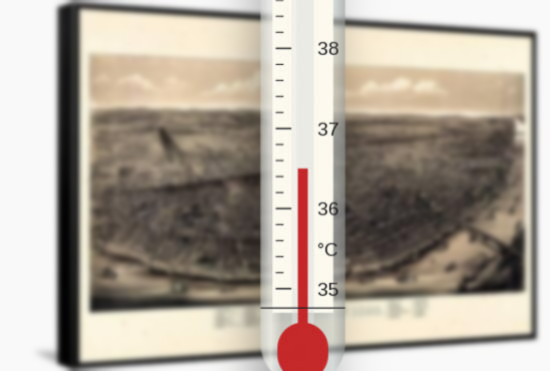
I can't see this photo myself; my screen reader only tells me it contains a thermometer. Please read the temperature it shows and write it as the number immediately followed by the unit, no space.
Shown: 36.5°C
